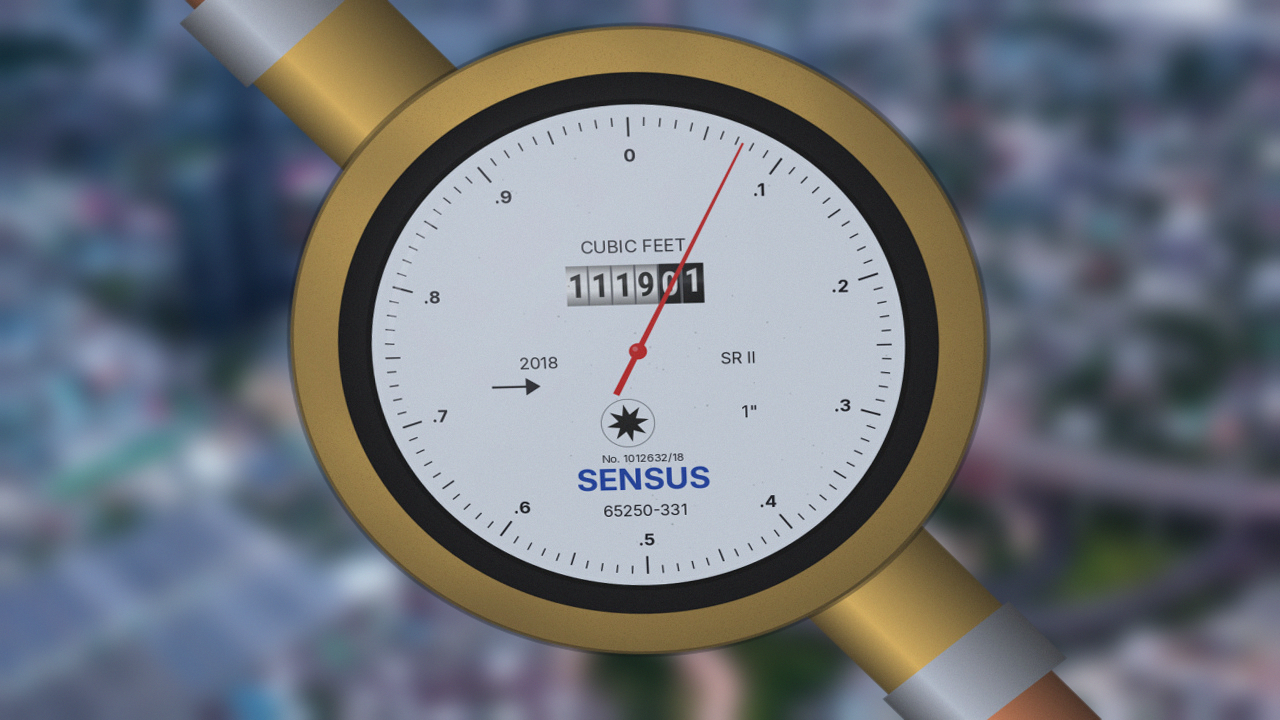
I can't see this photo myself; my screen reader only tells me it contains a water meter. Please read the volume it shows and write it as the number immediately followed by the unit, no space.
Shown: 111901.07ft³
